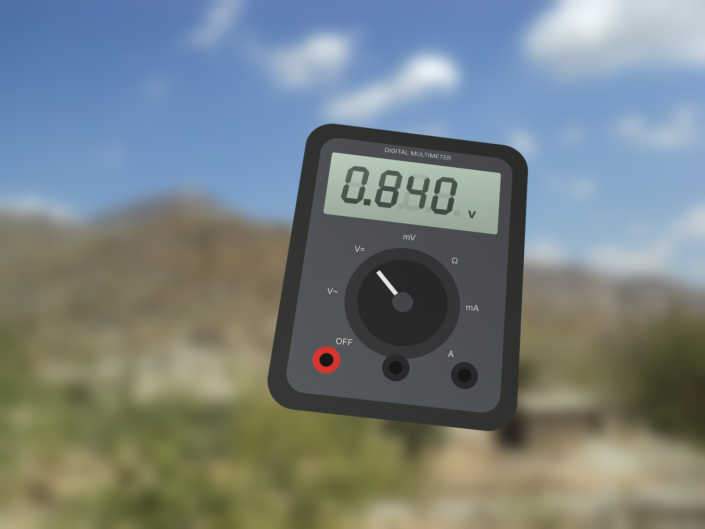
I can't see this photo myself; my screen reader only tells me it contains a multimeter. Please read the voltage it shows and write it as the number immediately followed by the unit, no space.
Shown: 0.840V
